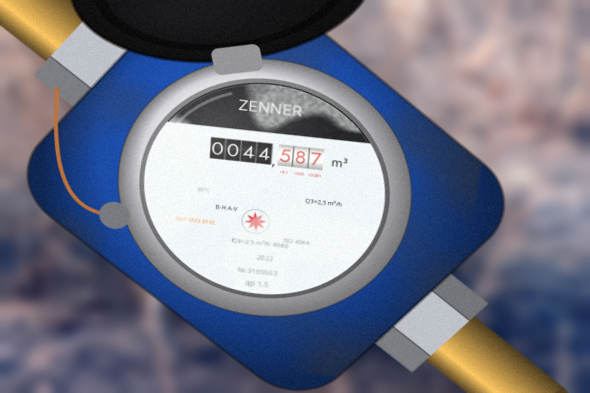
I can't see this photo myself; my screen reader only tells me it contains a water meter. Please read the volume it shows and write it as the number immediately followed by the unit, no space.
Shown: 44.587m³
